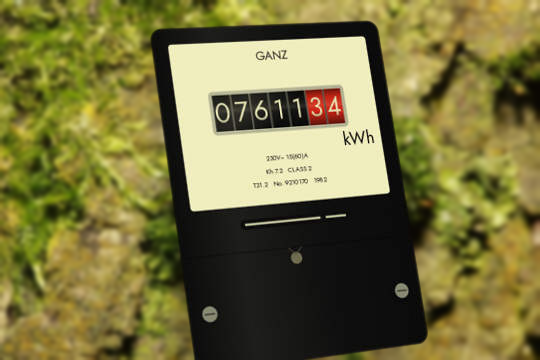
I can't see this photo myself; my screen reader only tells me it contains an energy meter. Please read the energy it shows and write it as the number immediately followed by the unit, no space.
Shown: 7611.34kWh
